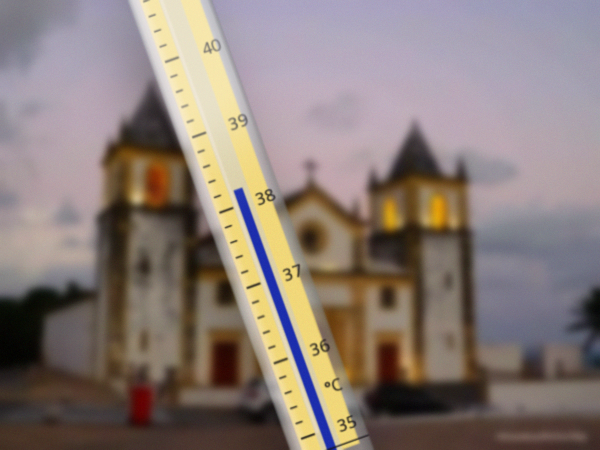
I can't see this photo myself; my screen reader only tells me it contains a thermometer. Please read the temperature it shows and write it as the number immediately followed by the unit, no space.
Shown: 38.2°C
